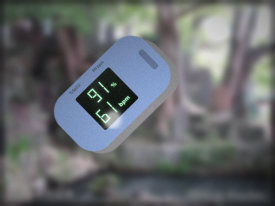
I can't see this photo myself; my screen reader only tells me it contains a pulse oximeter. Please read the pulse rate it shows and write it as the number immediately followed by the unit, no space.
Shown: 61bpm
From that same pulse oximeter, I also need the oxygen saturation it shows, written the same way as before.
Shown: 91%
